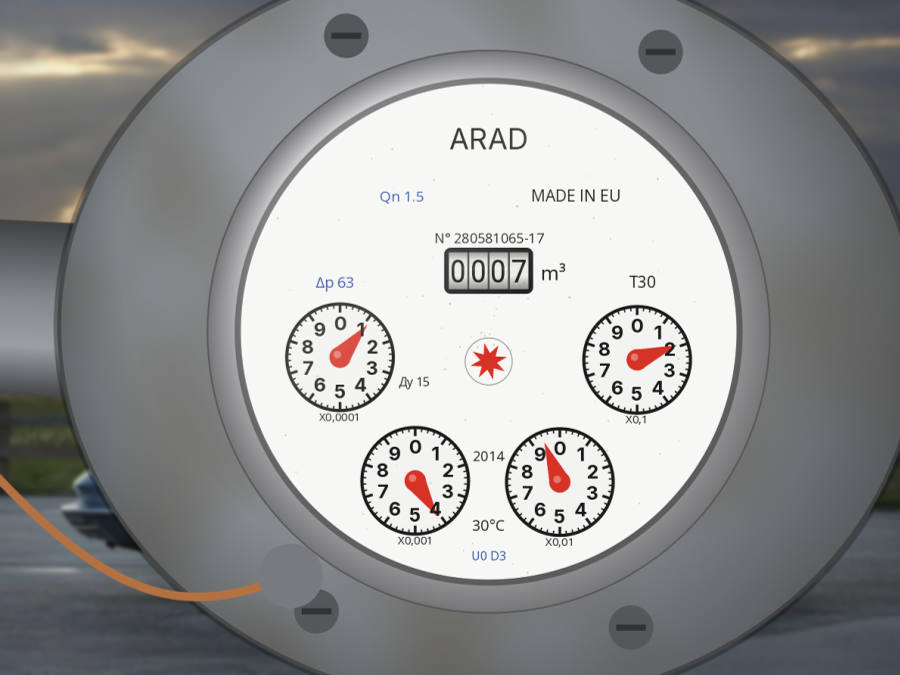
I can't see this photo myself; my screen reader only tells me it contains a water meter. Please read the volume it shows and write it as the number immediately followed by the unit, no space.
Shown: 7.1941m³
